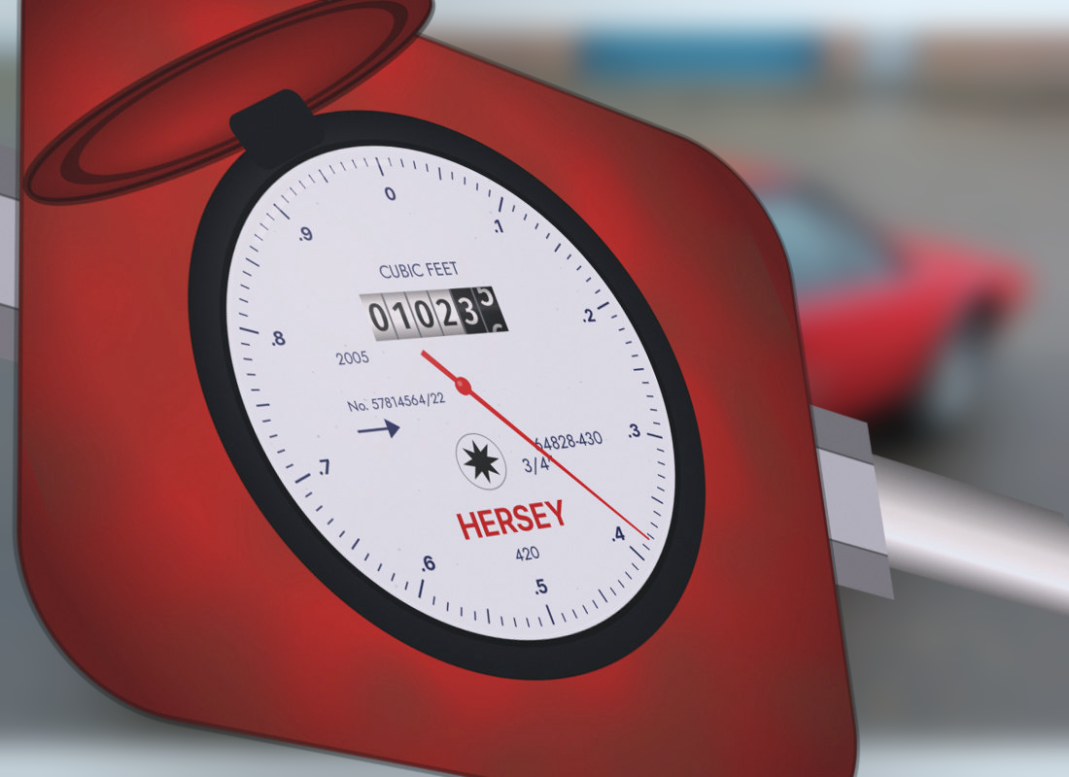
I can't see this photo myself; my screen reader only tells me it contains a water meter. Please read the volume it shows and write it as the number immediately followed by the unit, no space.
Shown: 10235.38ft³
